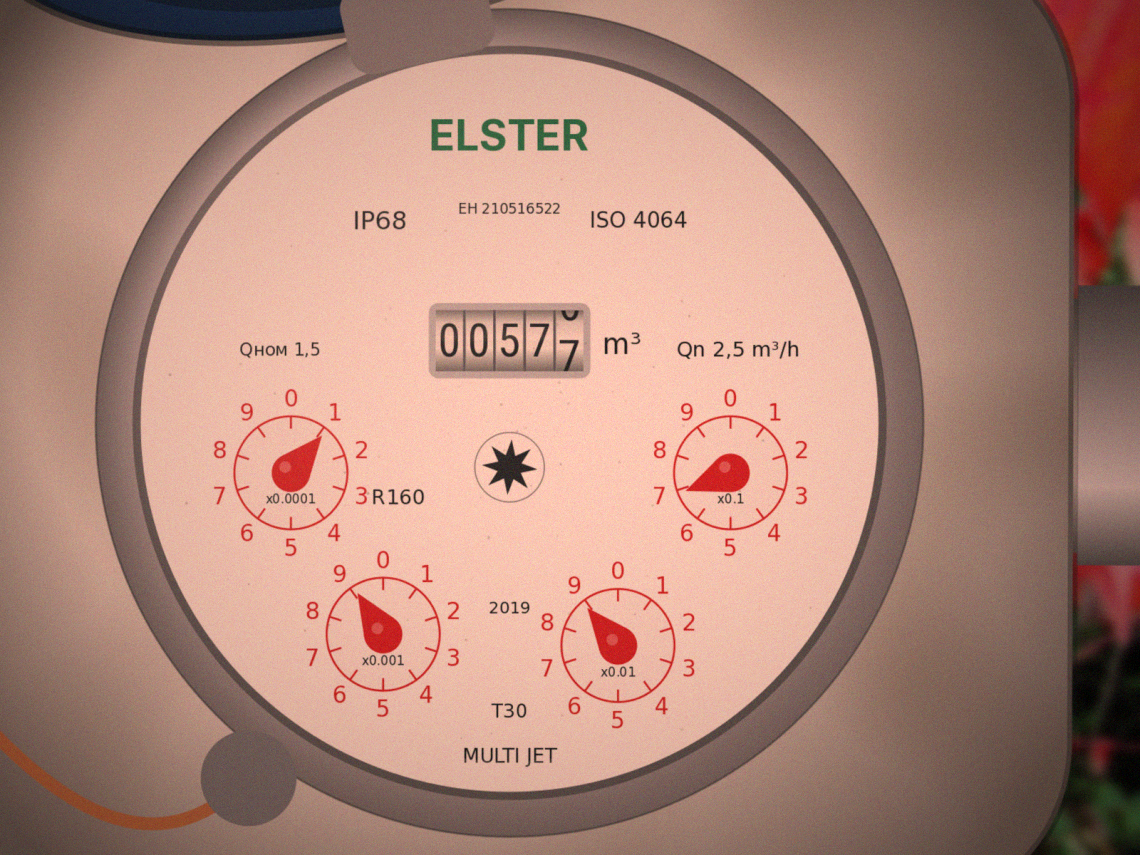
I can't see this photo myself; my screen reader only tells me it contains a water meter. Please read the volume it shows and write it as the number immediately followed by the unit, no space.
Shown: 576.6891m³
